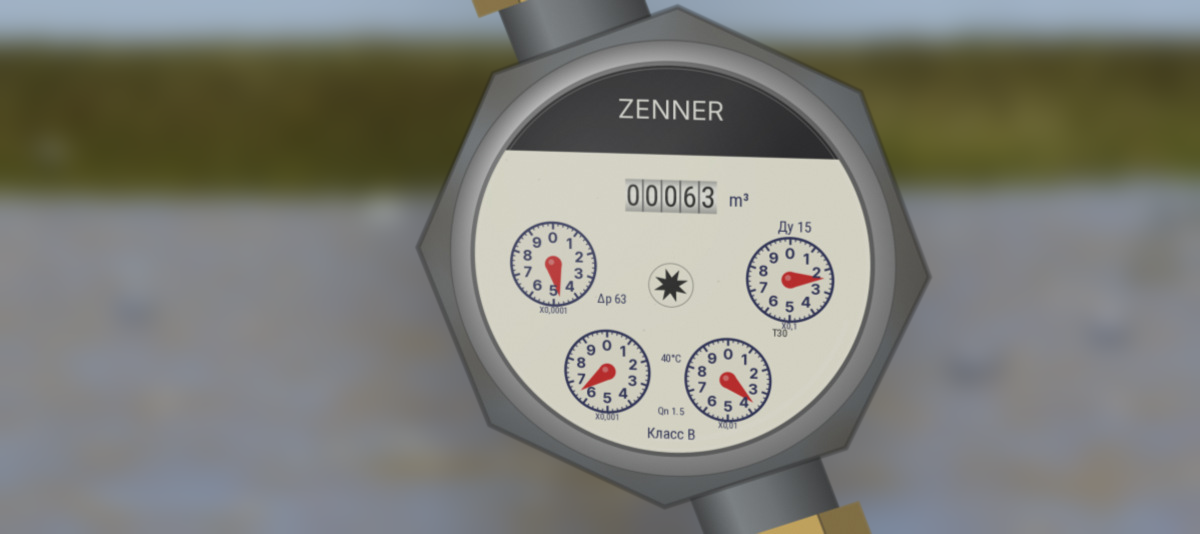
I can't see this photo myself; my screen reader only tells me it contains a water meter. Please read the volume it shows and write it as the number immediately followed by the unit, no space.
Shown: 63.2364m³
